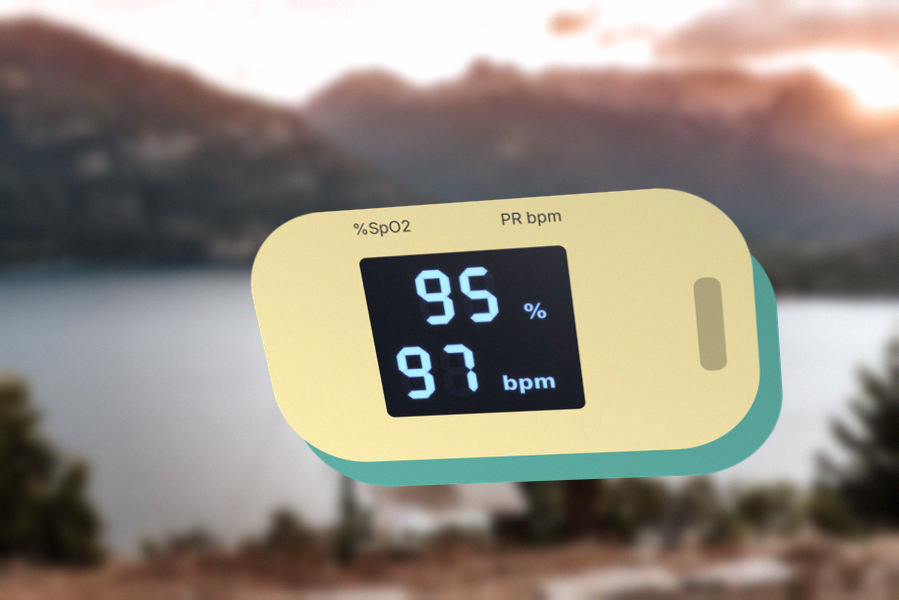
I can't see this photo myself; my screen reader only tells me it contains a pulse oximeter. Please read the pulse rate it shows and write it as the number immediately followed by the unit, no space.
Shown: 97bpm
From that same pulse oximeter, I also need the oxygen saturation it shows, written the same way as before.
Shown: 95%
